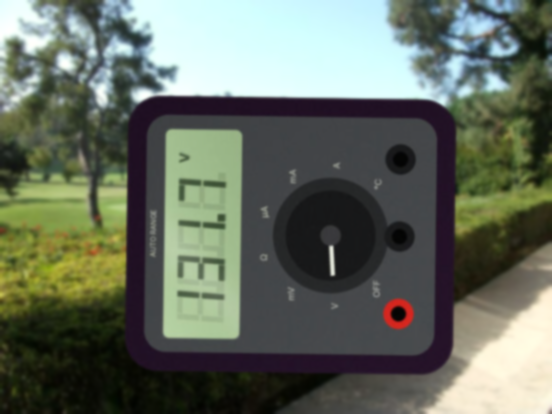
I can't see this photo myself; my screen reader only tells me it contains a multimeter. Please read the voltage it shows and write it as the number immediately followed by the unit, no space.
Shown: 131.7V
